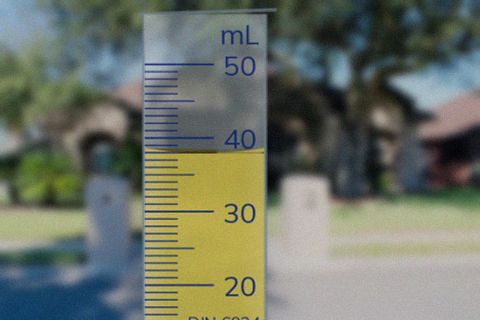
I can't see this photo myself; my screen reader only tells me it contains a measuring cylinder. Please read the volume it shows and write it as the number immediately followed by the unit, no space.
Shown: 38mL
